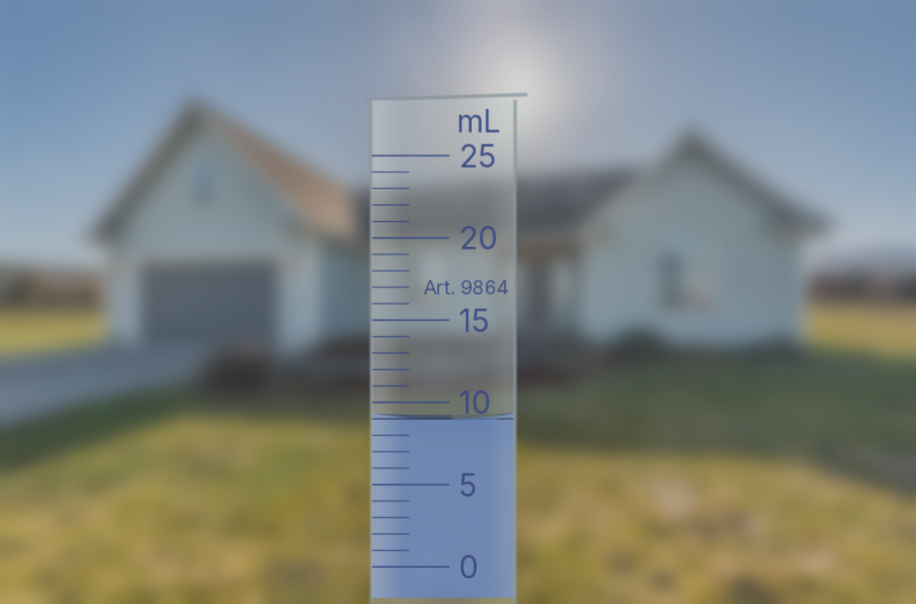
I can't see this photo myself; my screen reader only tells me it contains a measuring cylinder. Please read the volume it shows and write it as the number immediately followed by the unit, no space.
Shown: 9mL
